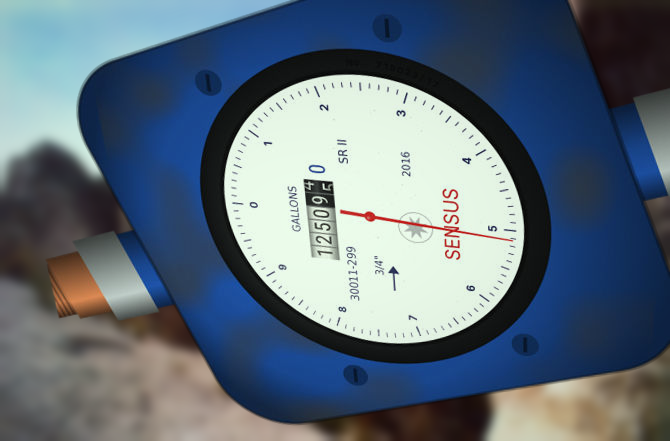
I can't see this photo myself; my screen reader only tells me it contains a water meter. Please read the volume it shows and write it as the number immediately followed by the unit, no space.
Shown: 1250945.1gal
